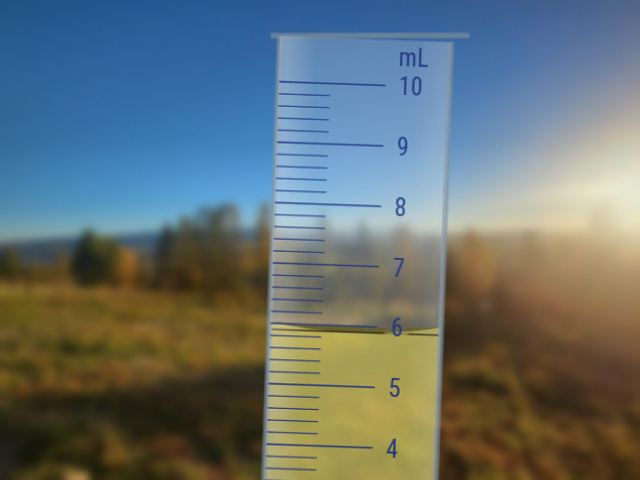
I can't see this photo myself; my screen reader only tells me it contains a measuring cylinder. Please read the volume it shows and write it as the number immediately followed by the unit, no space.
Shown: 5.9mL
